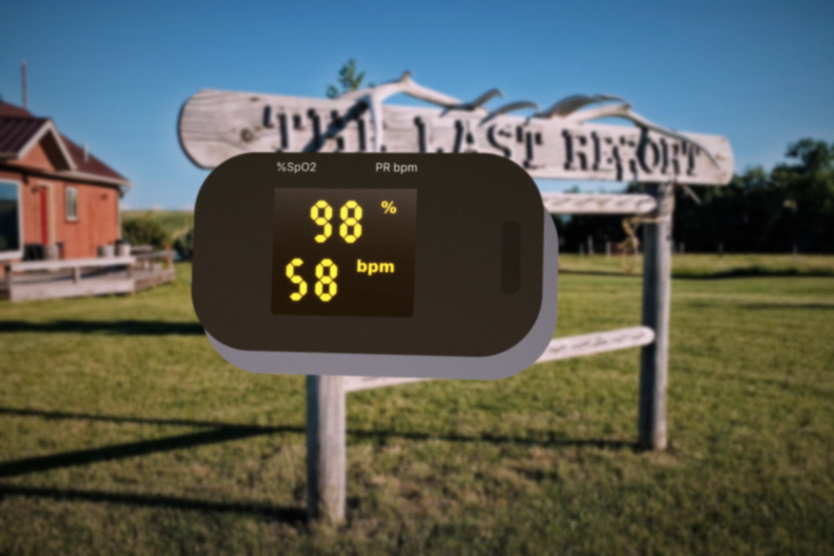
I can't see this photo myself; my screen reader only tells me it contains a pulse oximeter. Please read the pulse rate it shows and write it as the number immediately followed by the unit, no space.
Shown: 58bpm
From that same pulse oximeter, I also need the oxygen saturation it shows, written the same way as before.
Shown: 98%
